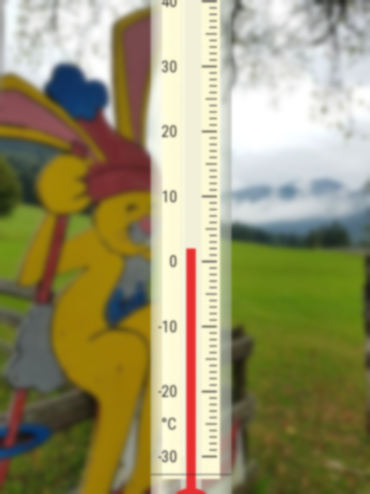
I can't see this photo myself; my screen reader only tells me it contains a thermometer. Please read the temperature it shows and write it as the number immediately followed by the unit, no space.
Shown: 2°C
